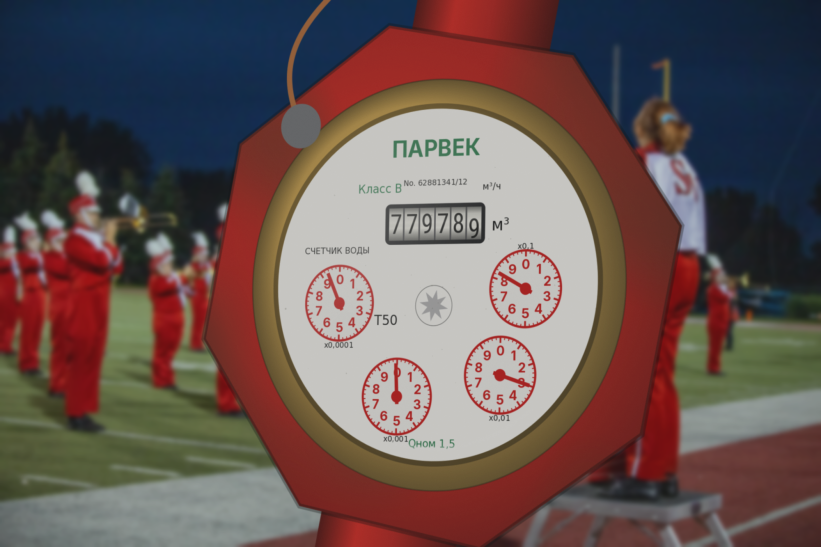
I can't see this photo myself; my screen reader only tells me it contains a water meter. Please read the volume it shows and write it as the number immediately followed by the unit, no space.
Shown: 779788.8299m³
